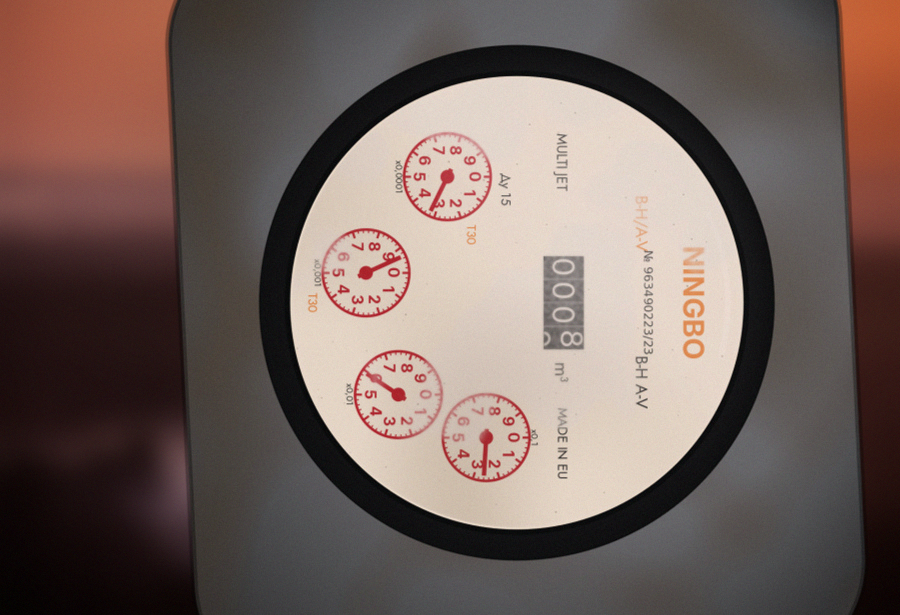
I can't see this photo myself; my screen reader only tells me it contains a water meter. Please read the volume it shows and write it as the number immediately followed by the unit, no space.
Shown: 8.2593m³
